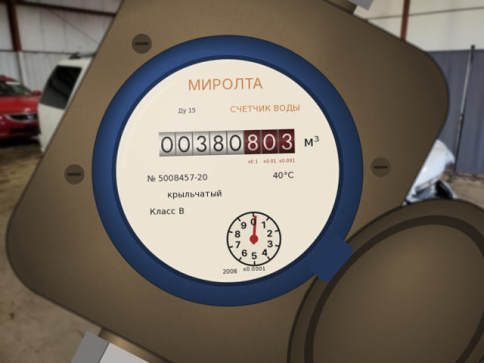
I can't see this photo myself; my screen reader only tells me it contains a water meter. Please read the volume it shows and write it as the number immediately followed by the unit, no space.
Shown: 380.8030m³
